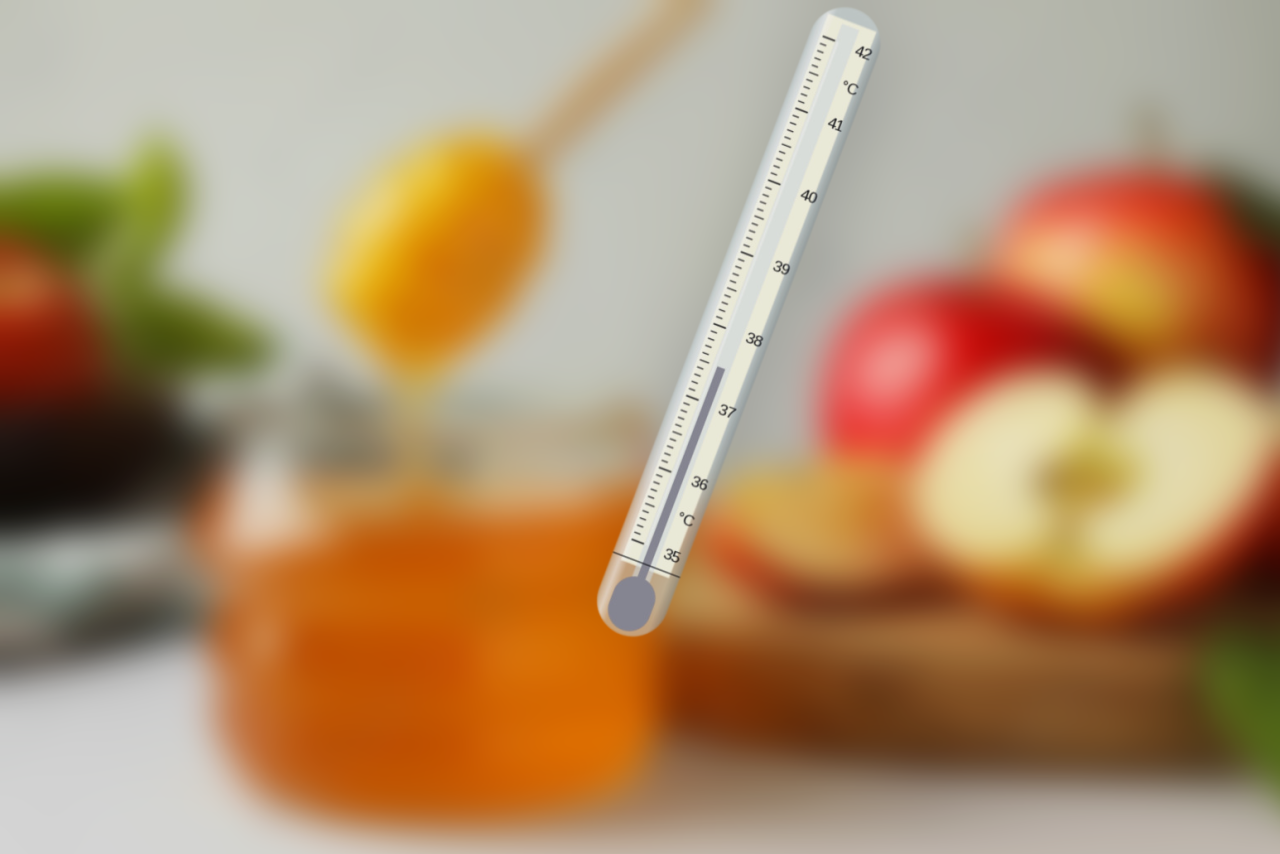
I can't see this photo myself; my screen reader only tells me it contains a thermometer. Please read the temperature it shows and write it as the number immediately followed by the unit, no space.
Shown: 37.5°C
